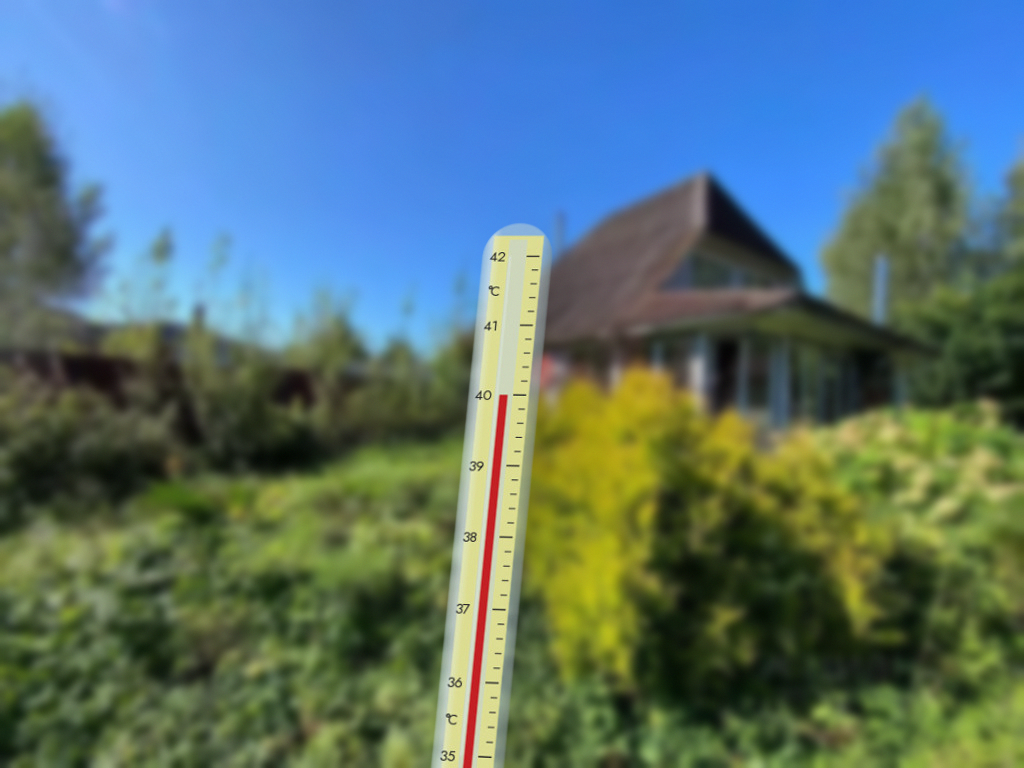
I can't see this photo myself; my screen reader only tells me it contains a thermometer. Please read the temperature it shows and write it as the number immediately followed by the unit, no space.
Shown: 40°C
